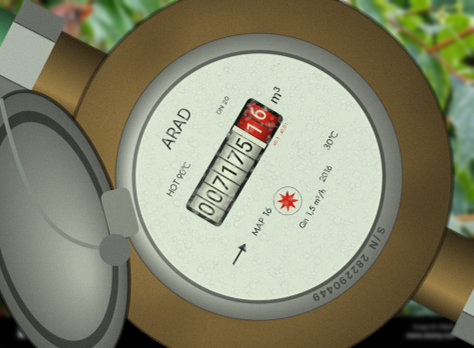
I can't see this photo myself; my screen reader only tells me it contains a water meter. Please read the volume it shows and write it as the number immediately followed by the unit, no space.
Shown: 7175.16m³
